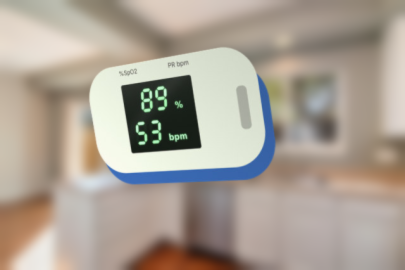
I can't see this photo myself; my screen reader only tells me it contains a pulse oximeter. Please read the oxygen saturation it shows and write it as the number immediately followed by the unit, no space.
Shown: 89%
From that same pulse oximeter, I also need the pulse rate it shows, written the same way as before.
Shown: 53bpm
